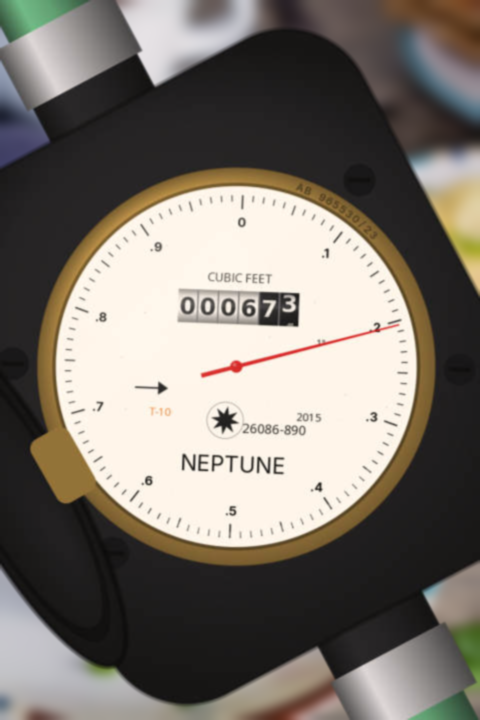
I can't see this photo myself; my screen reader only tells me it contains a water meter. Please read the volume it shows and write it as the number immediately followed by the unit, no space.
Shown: 673.20ft³
